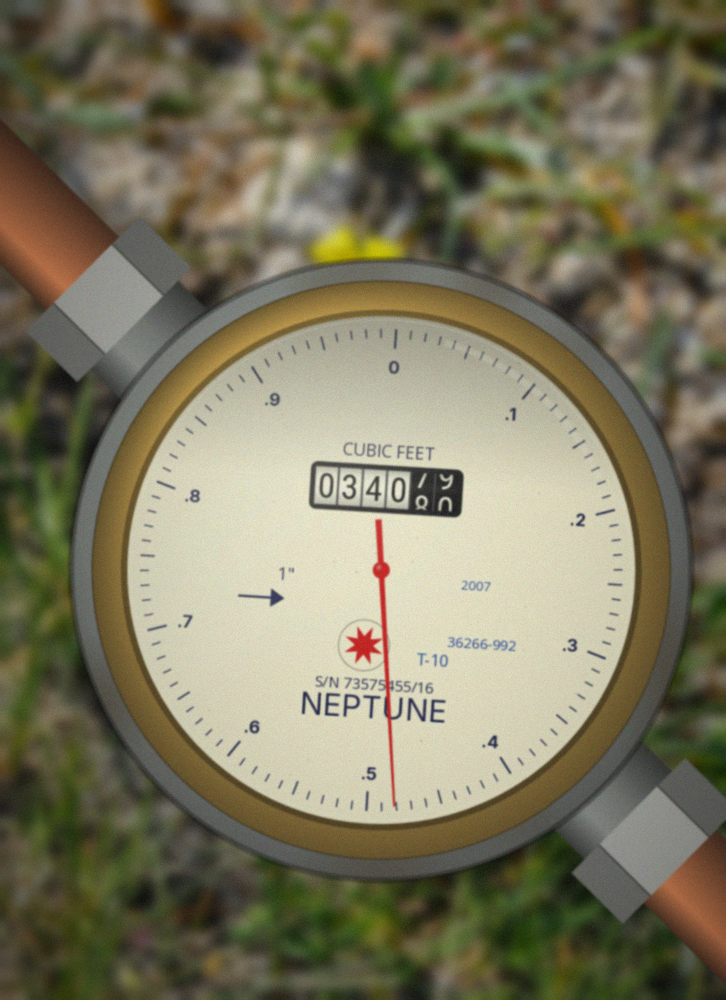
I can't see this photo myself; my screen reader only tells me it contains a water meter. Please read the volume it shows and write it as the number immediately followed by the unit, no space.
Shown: 34079.48ft³
